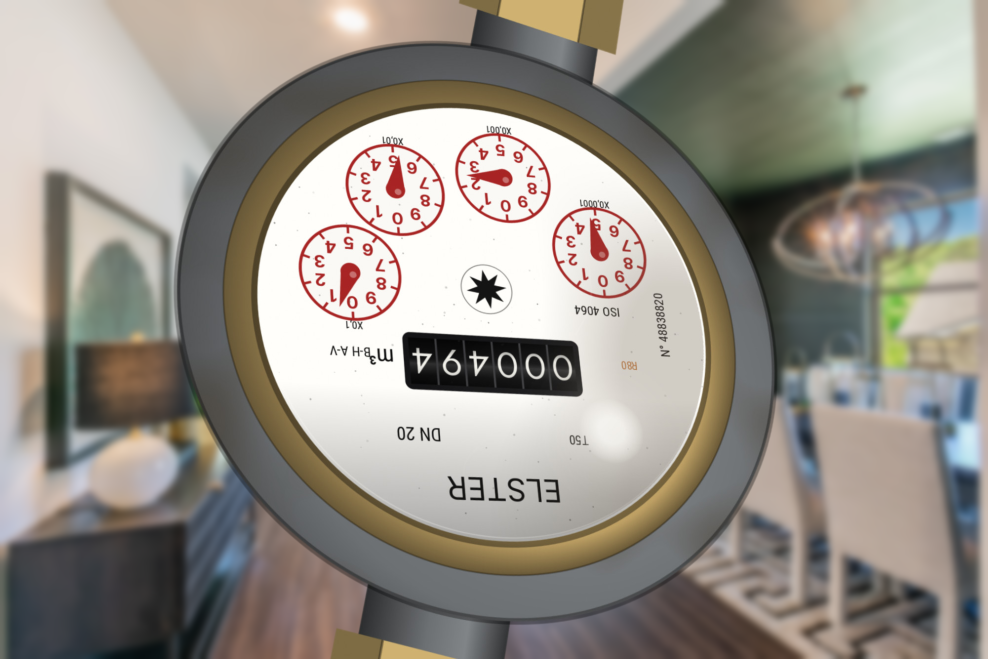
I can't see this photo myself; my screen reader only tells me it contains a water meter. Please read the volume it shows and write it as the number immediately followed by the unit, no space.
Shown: 494.0524m³
